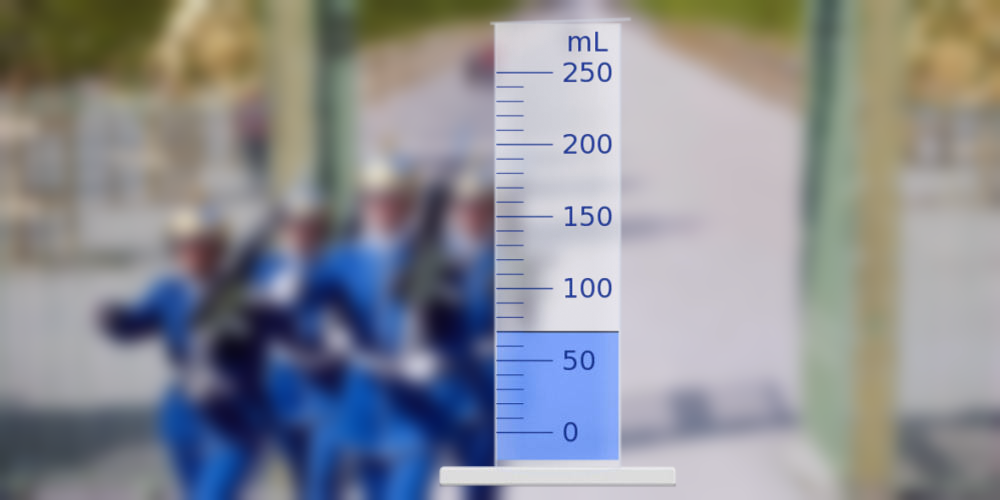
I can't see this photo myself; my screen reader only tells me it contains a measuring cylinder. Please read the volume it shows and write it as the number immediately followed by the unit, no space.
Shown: 70mL
